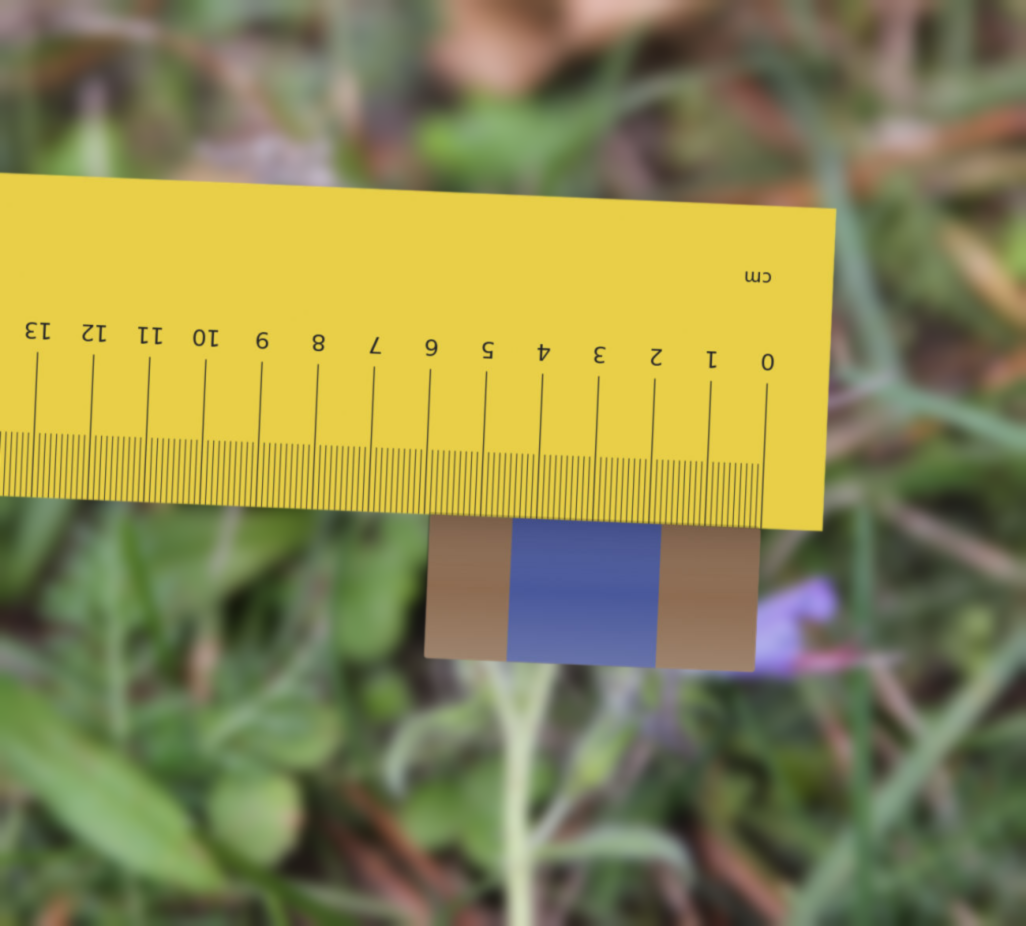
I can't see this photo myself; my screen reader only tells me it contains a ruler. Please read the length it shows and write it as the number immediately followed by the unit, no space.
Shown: 5.9cm
